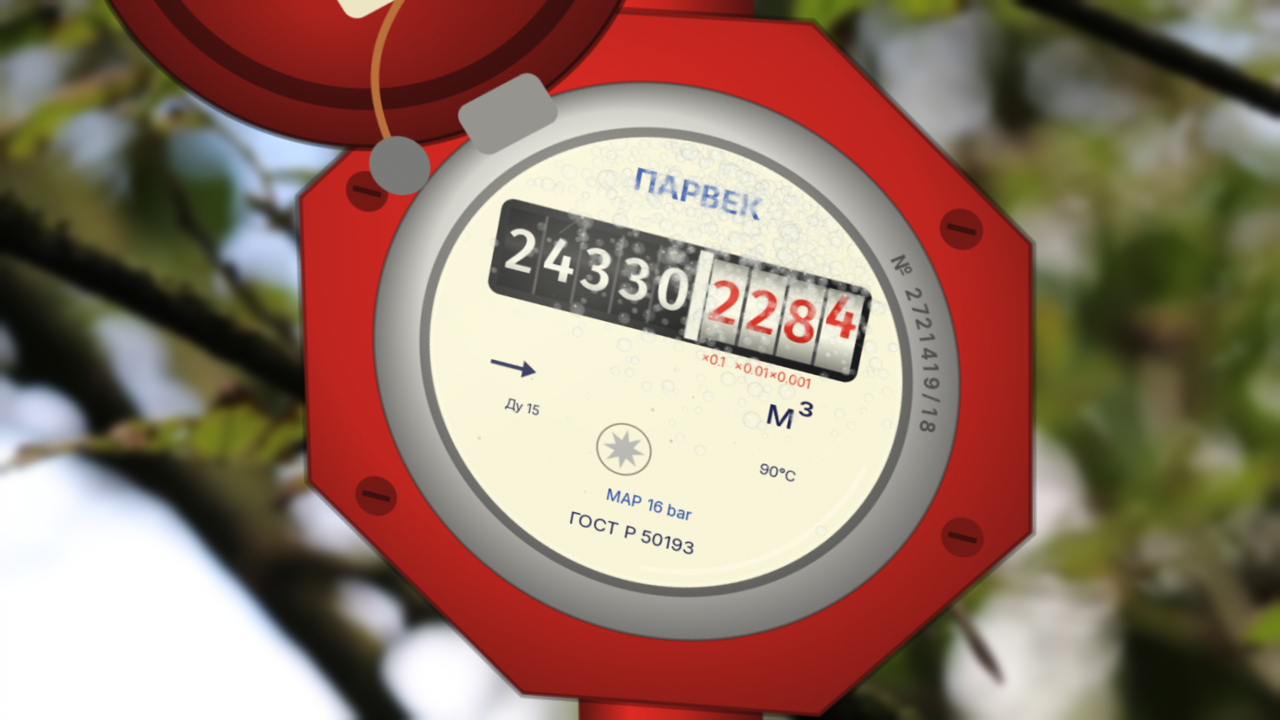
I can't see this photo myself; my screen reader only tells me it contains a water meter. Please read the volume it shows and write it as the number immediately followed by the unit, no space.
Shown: 24330.2284m³
